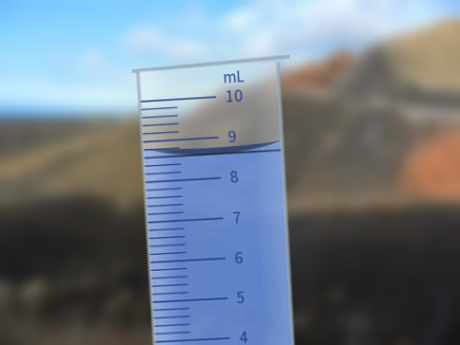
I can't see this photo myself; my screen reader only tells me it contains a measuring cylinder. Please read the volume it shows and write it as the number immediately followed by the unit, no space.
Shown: 8.6mL
